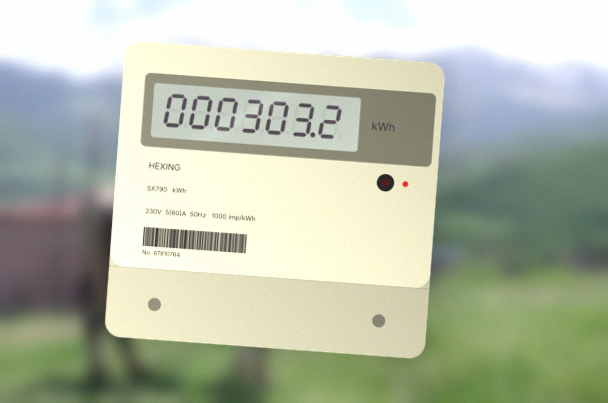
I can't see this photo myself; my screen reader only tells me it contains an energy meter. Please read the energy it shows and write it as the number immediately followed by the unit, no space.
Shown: 303.2kWh
